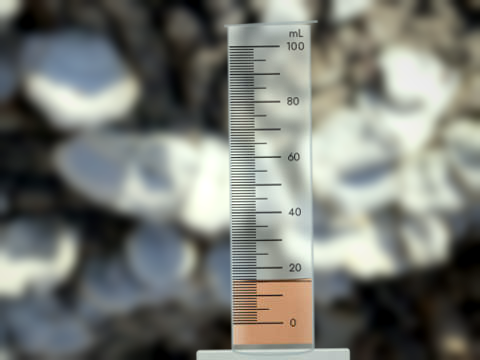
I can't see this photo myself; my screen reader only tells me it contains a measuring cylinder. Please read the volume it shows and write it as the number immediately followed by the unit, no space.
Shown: 15mL
